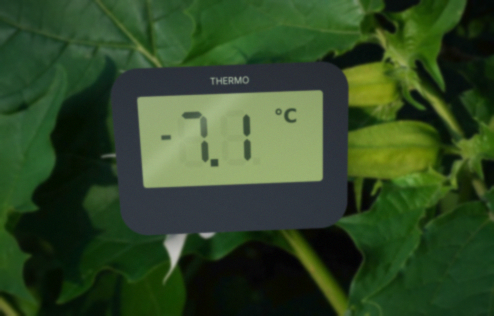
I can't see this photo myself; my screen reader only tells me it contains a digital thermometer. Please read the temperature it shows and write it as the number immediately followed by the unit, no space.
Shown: -7.1°C
